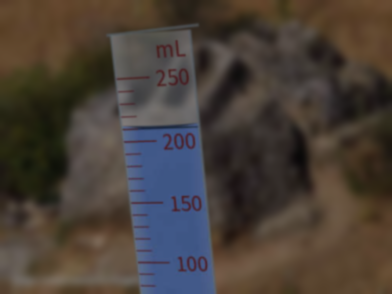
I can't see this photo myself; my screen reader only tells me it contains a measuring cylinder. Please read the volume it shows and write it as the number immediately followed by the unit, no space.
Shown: 210mL
